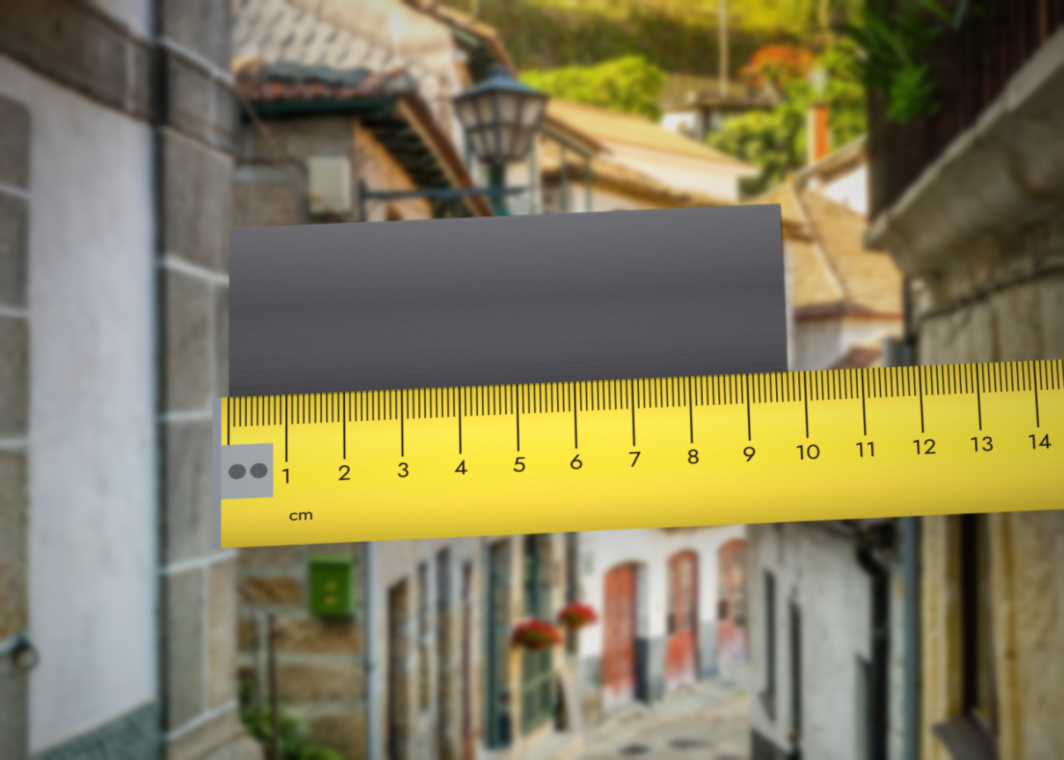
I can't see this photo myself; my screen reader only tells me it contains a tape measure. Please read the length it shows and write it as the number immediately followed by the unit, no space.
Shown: 9.7cm
